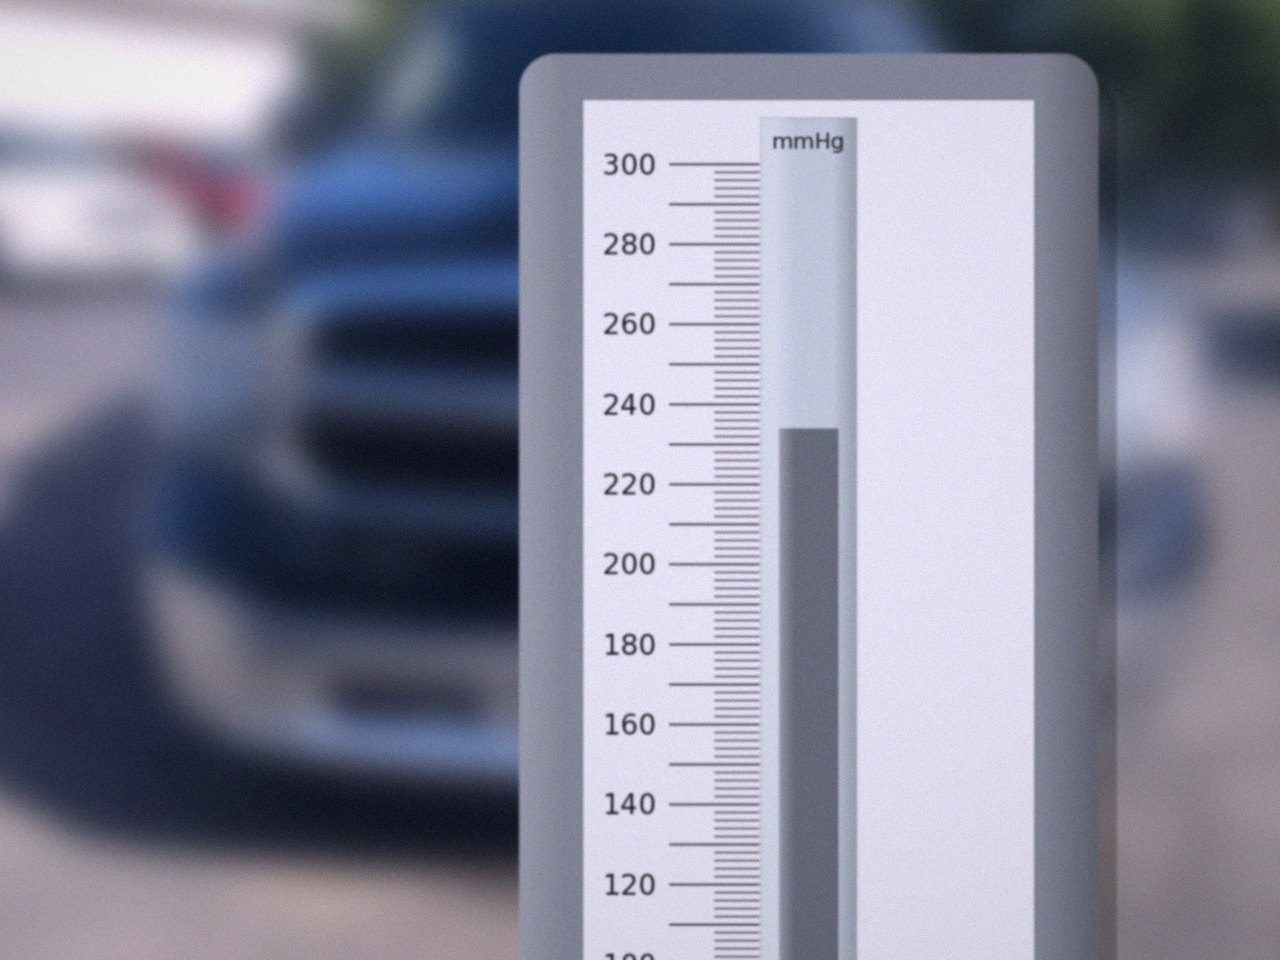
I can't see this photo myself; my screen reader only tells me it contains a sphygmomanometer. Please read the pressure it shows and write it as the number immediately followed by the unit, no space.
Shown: 234mmHg
